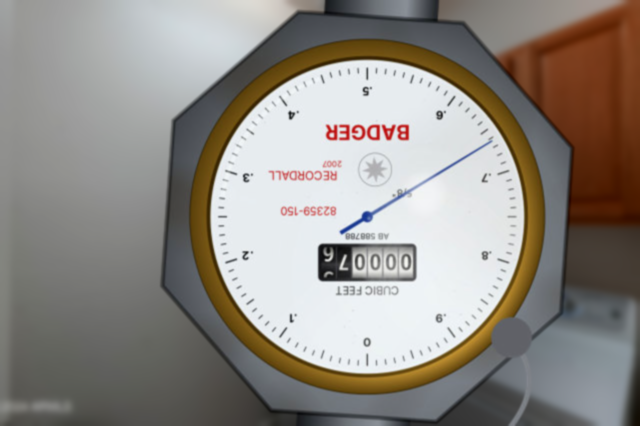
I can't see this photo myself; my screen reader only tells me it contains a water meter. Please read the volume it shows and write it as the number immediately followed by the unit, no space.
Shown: 75.66ft³
